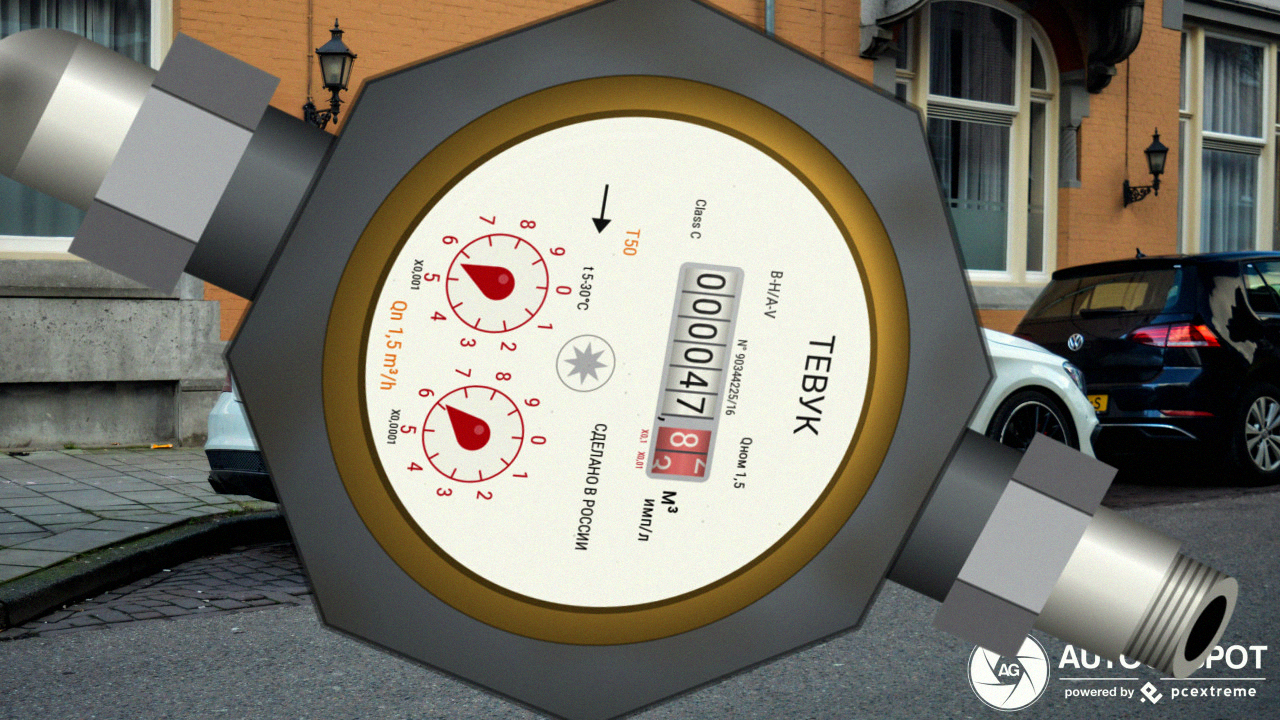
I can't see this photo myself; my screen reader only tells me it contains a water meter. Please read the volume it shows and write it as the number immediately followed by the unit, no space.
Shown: 47.8256m³
